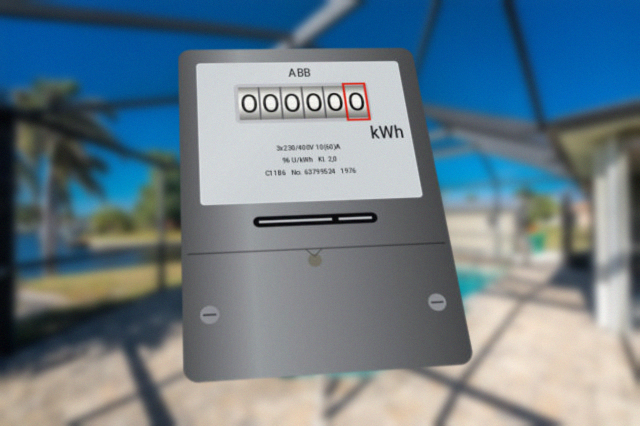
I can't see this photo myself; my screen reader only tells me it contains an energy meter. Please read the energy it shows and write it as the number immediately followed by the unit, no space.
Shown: 0.0kWh
